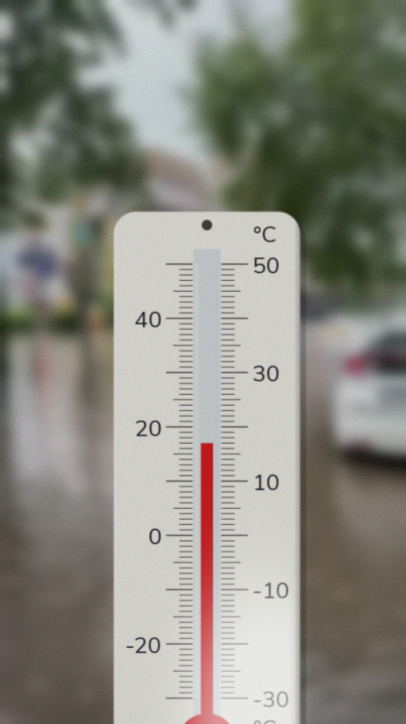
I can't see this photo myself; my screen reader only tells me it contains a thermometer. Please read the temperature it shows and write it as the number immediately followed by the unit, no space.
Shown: 17°C
